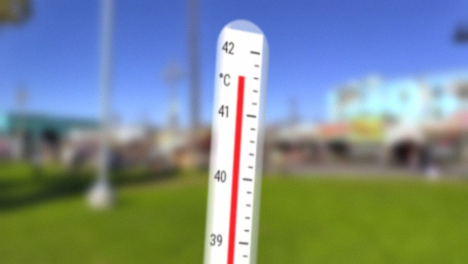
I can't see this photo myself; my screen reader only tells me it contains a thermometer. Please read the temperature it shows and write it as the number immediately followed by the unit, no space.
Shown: 41.6°C
